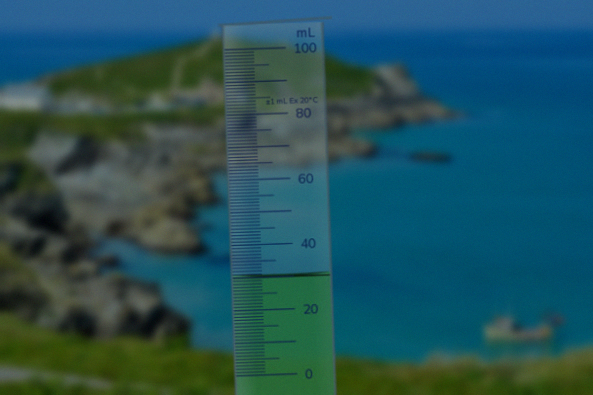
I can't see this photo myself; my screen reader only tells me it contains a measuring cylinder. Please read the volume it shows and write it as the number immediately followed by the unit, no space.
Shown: 30mL
